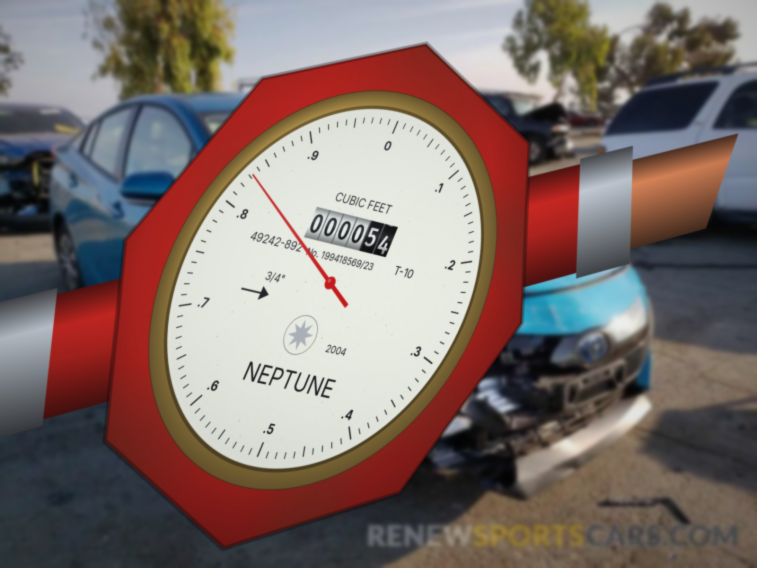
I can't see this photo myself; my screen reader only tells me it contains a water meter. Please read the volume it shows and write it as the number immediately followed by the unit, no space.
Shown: 53.83ft³
